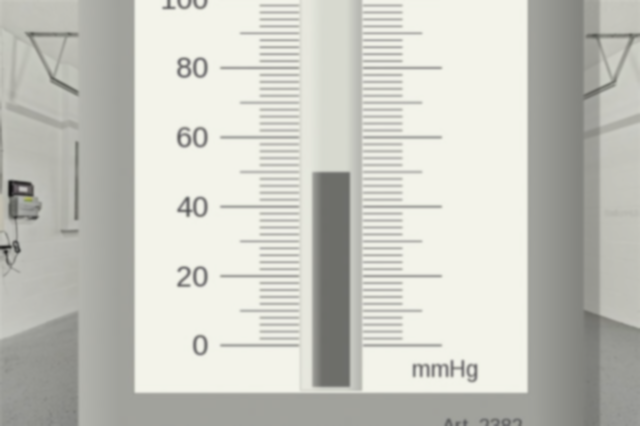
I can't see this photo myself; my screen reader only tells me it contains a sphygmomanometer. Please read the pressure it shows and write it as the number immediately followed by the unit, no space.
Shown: 50mmHg
